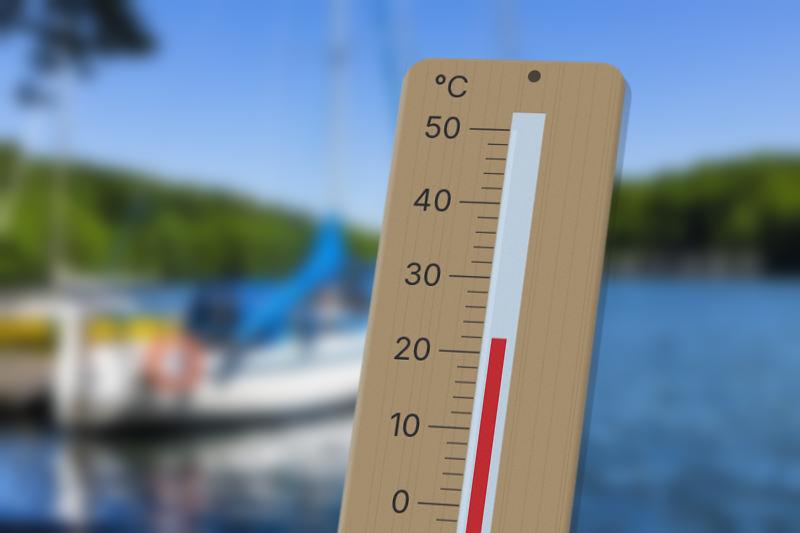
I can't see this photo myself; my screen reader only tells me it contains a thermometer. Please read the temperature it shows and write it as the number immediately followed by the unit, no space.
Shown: 22°C
